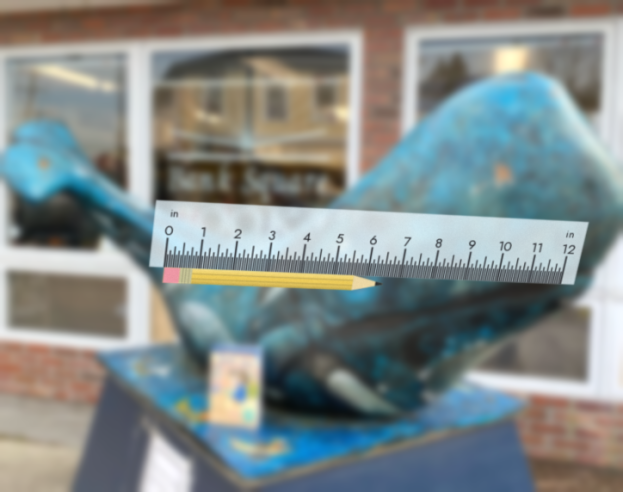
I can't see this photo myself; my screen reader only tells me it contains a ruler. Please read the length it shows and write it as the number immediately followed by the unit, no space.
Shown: 6.5in
